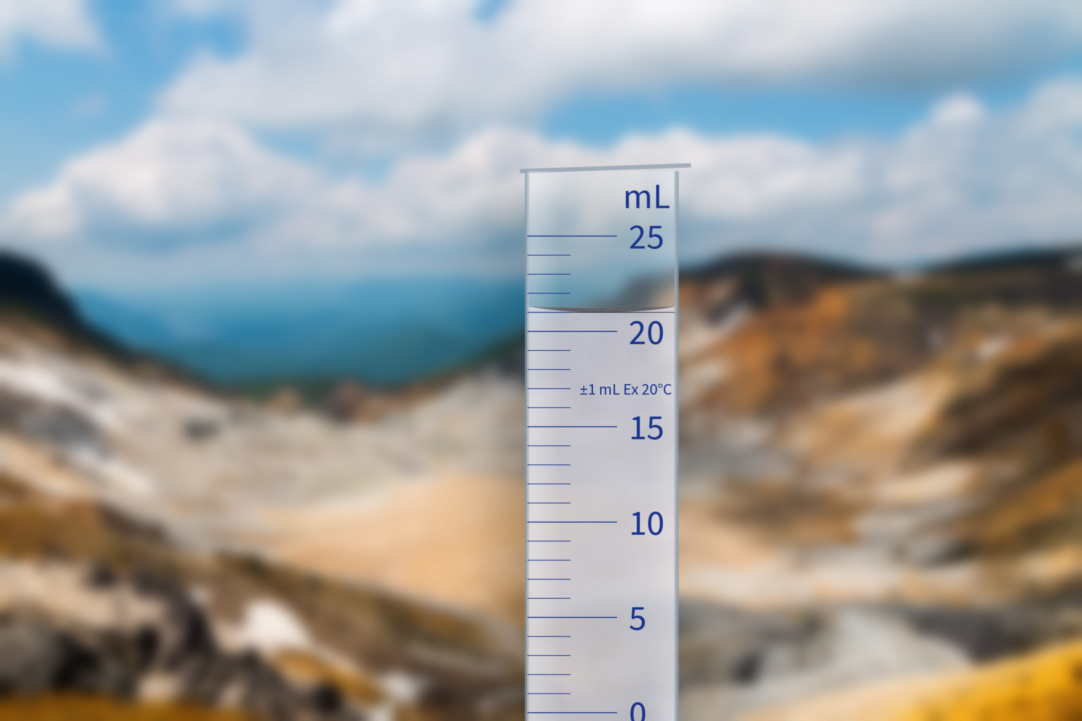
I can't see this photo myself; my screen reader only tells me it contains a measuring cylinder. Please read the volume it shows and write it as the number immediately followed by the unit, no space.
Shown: 21mL
